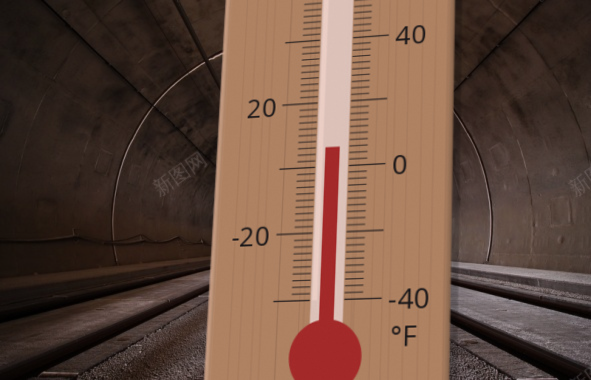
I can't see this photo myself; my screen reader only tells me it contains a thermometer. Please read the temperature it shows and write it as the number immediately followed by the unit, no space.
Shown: 6°F
